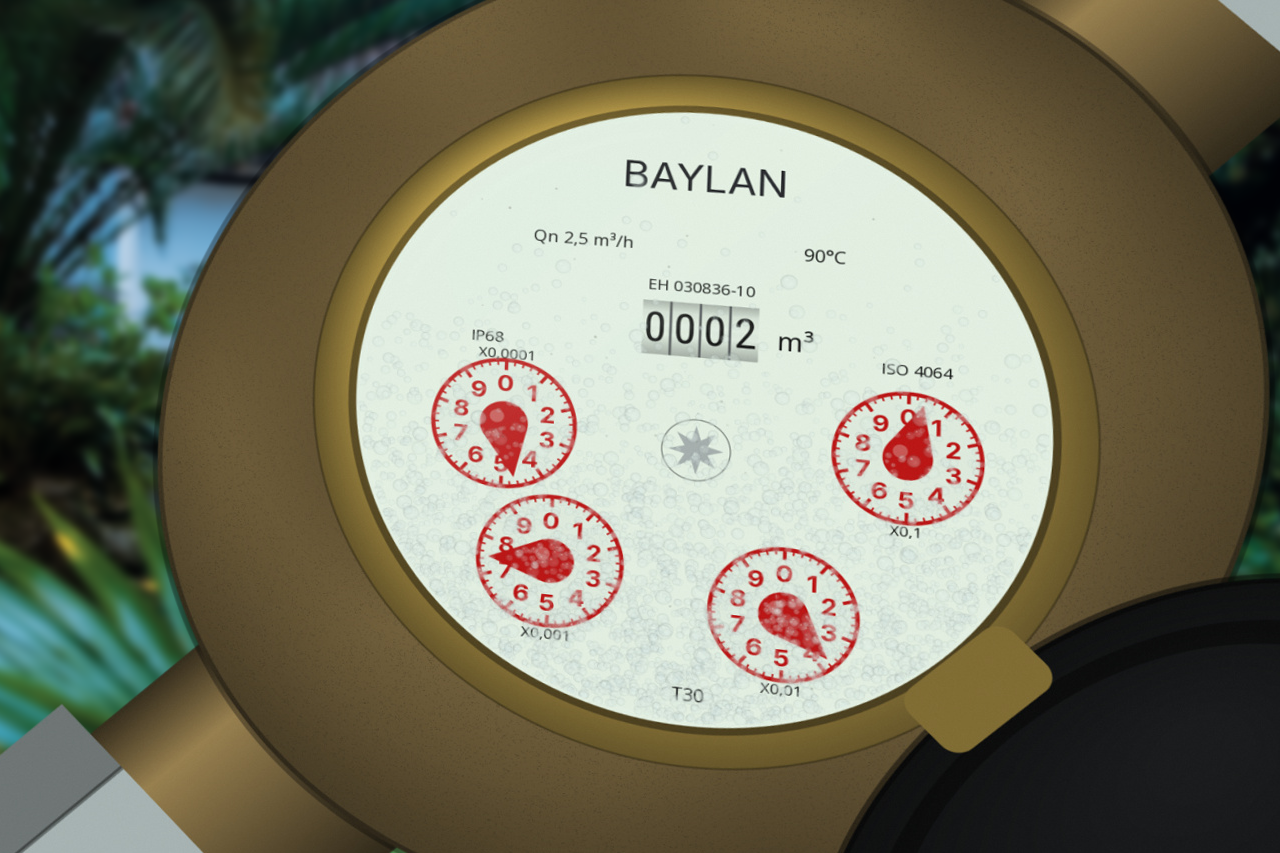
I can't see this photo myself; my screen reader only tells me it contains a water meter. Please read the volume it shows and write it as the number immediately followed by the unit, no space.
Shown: 2.0374m³
